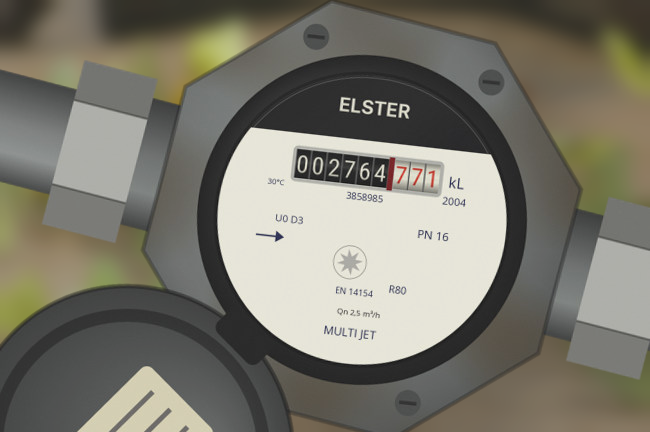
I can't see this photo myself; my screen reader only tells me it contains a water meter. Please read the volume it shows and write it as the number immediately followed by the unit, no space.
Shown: 2764.771kL
